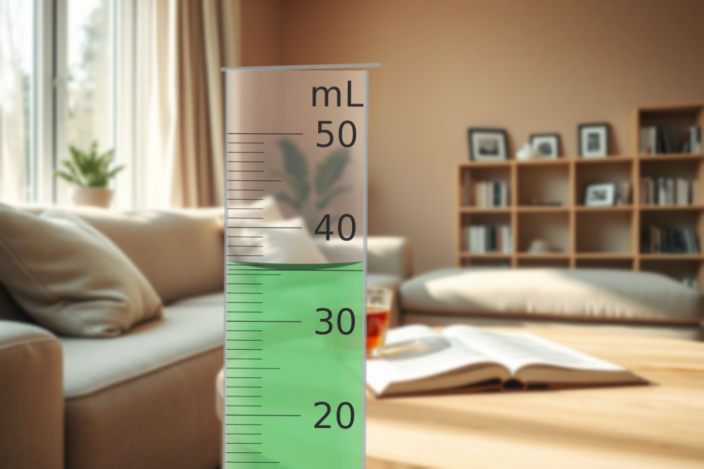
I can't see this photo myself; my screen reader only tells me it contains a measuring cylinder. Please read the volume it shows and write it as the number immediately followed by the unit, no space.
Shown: 35.5mL
